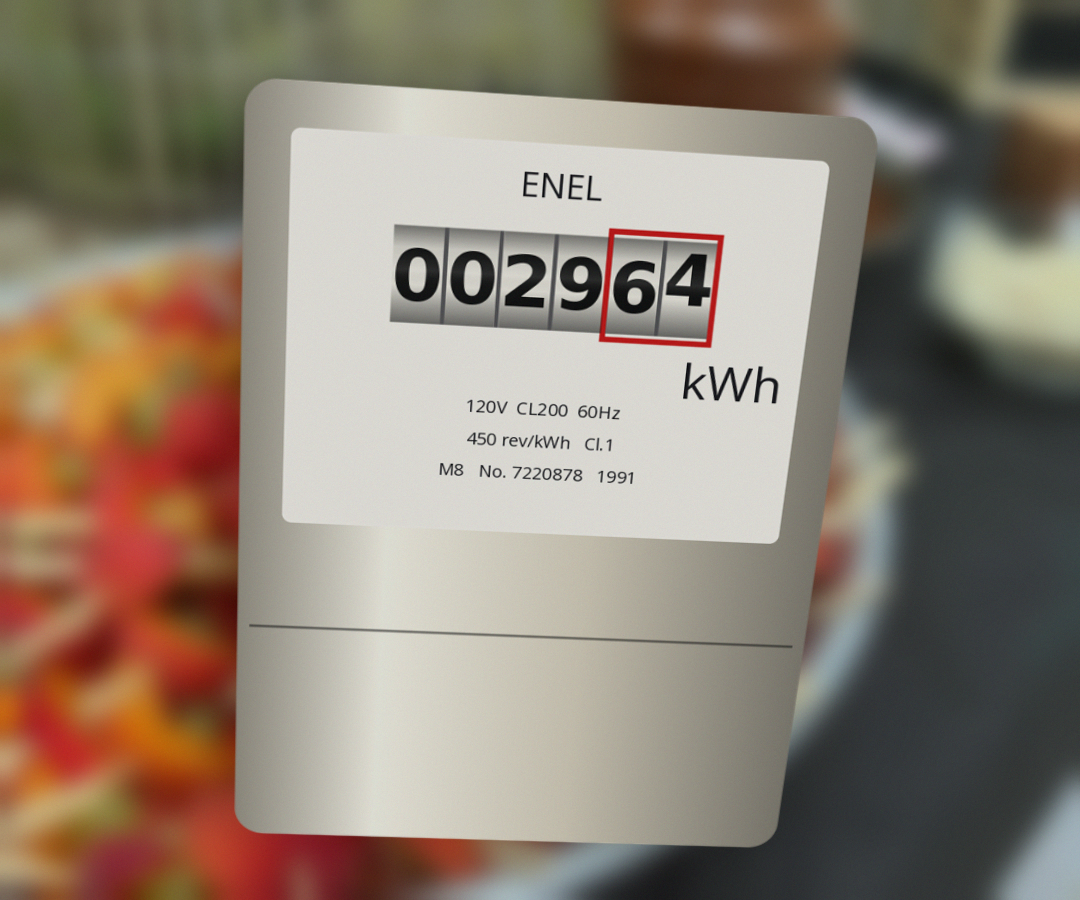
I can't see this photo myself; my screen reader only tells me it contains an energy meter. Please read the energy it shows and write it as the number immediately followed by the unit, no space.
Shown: 29.64kWh
